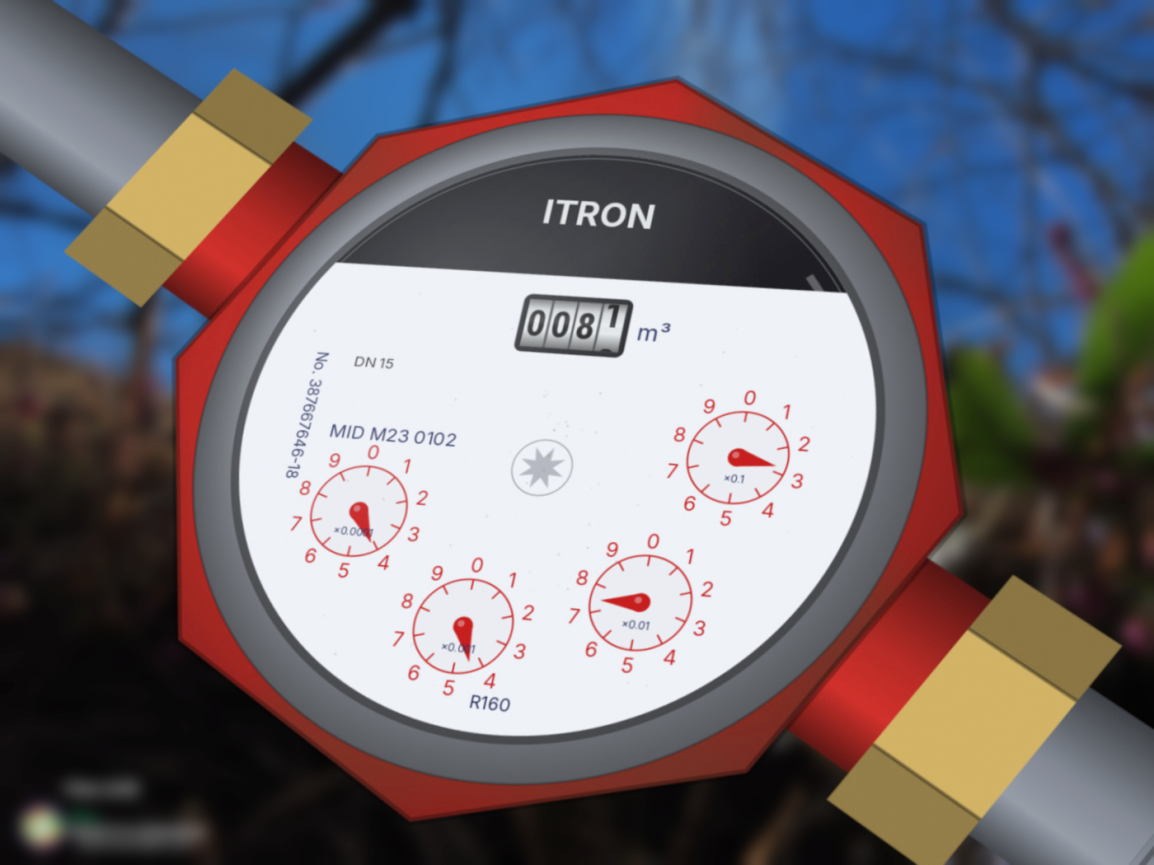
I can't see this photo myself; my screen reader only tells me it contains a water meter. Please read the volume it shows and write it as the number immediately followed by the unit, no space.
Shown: 81.2744m³
